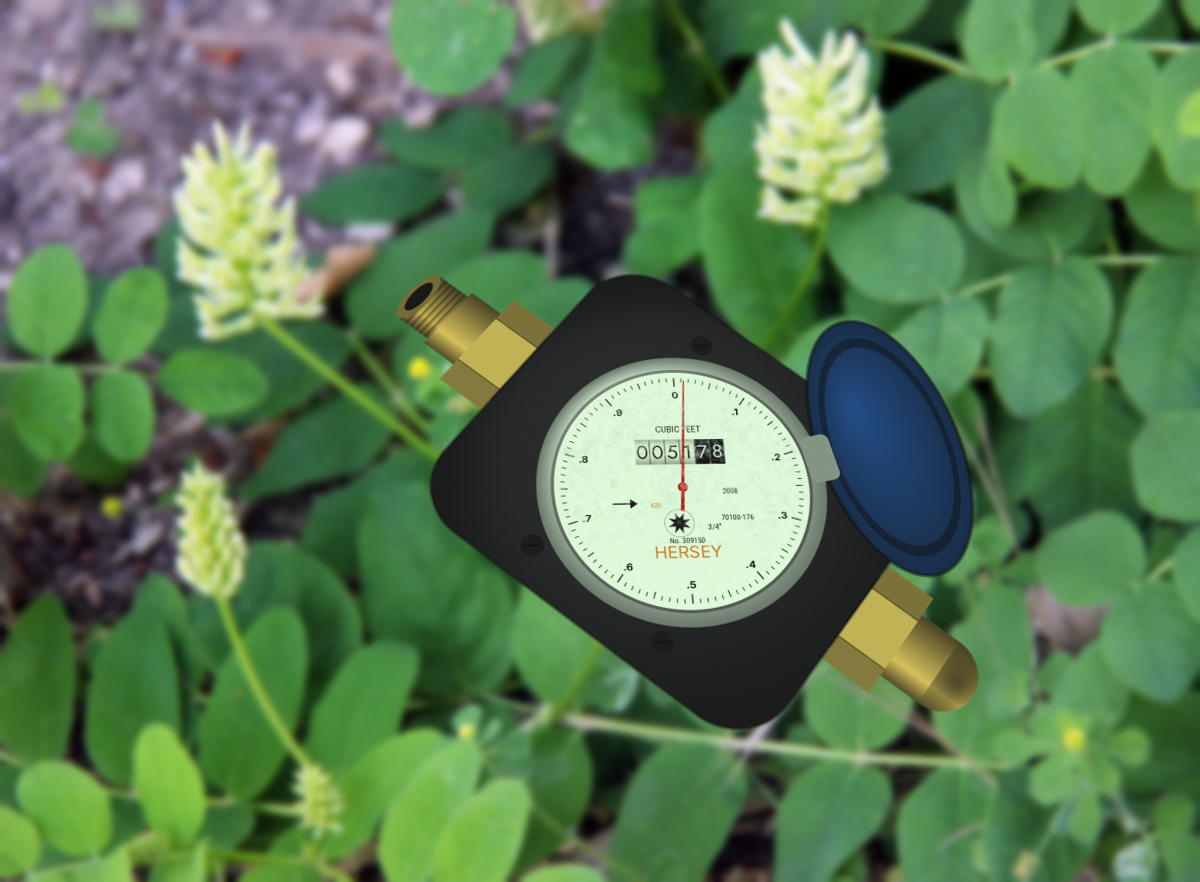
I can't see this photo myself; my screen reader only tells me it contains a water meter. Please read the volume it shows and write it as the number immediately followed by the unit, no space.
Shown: 5178.01ft³
